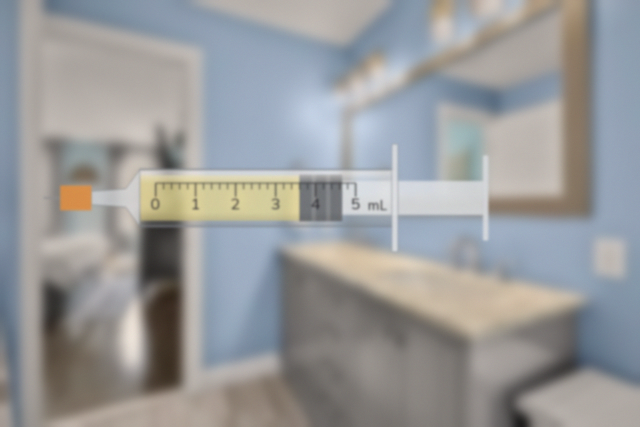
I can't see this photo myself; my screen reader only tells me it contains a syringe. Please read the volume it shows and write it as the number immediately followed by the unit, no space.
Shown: 3.6mL
